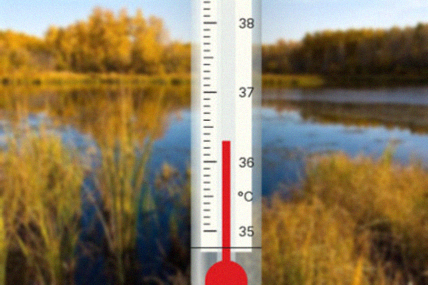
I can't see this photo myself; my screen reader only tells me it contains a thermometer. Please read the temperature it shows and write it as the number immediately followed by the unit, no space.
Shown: 36.3°C
